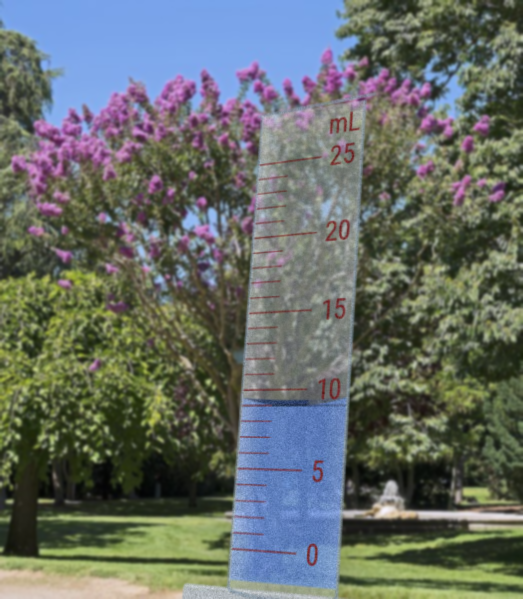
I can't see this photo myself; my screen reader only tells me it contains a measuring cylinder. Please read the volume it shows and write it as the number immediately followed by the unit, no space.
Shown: 9mL
